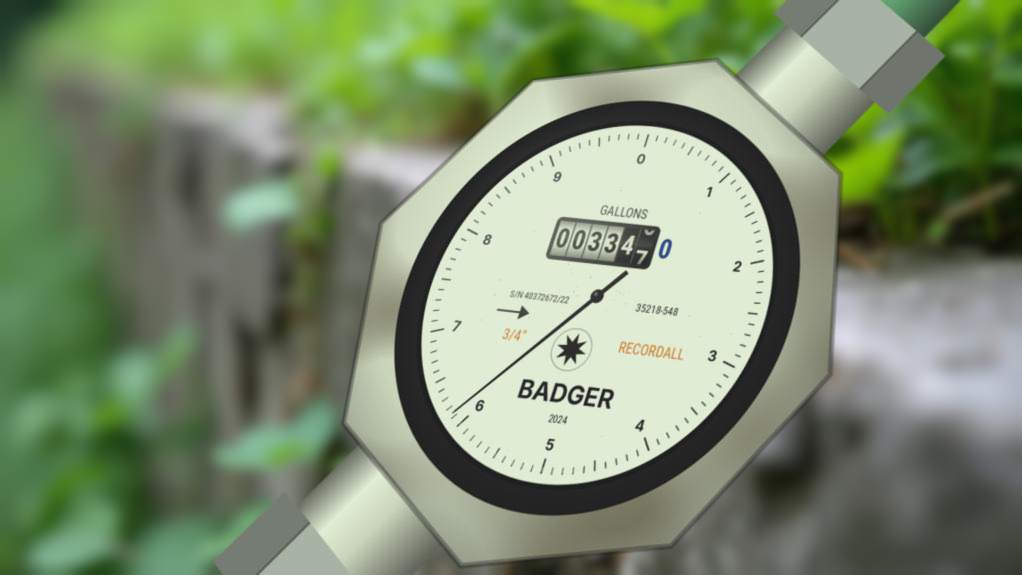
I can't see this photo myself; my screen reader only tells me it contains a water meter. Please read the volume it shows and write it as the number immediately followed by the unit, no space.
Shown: 33466.1gal
